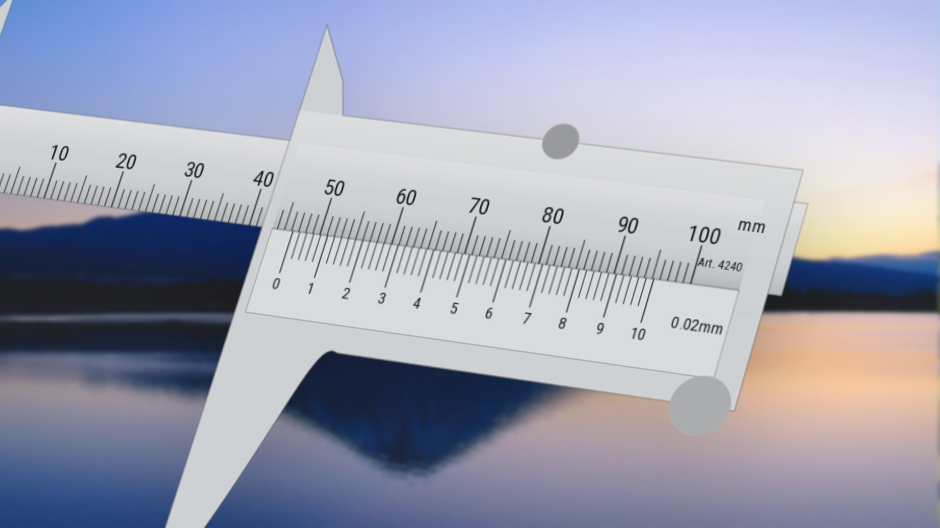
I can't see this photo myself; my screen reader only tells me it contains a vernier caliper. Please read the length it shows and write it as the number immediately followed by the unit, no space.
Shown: 46.2mm
